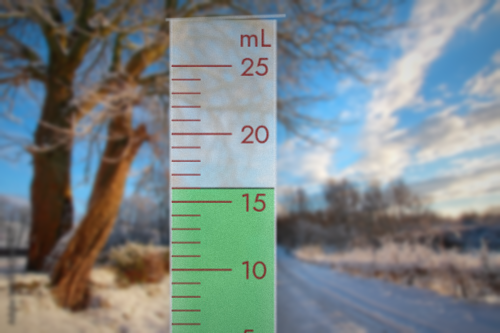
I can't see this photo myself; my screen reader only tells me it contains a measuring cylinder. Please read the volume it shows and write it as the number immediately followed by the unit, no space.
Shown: 16mL
